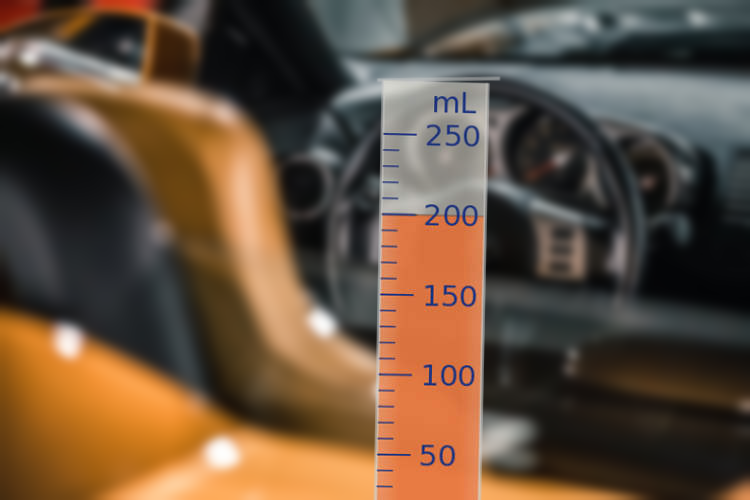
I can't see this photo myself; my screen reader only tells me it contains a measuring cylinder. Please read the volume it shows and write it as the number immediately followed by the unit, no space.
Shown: 200mL
